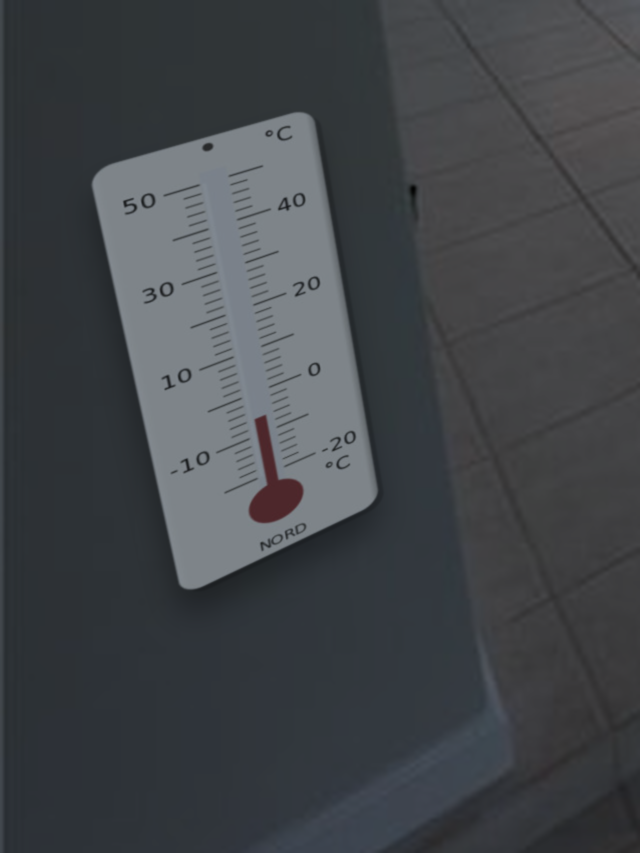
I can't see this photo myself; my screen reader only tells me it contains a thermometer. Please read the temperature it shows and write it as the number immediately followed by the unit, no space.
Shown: -6°C
